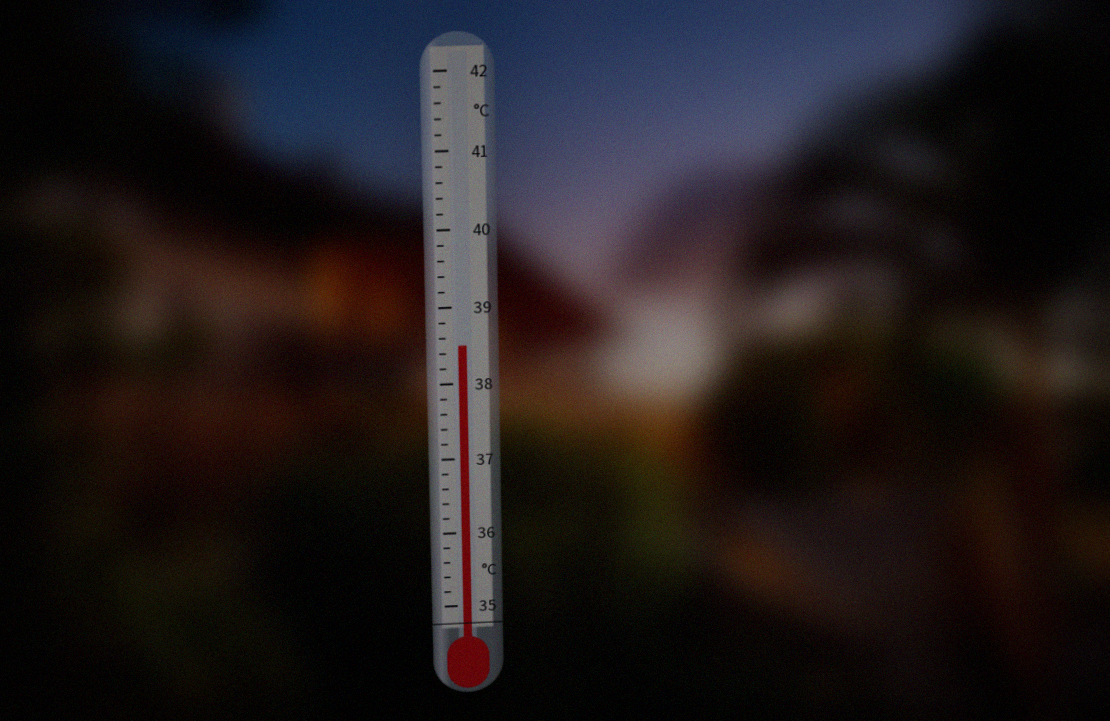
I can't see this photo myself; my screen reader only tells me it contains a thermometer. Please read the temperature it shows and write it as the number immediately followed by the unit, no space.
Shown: 38.5°C
